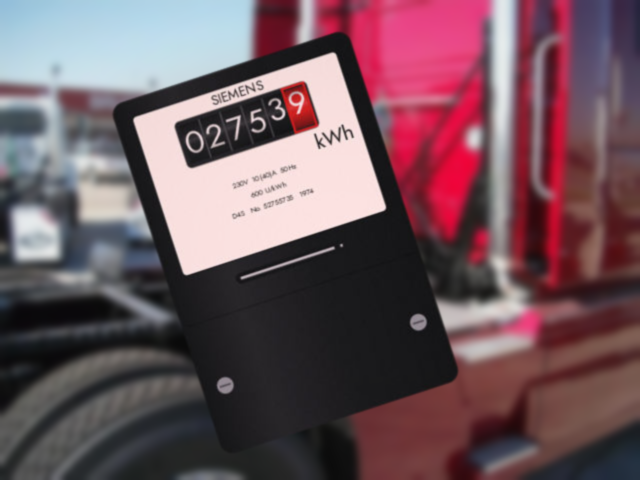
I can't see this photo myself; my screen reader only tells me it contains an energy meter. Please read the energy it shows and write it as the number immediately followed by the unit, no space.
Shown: 2753.9kWh
